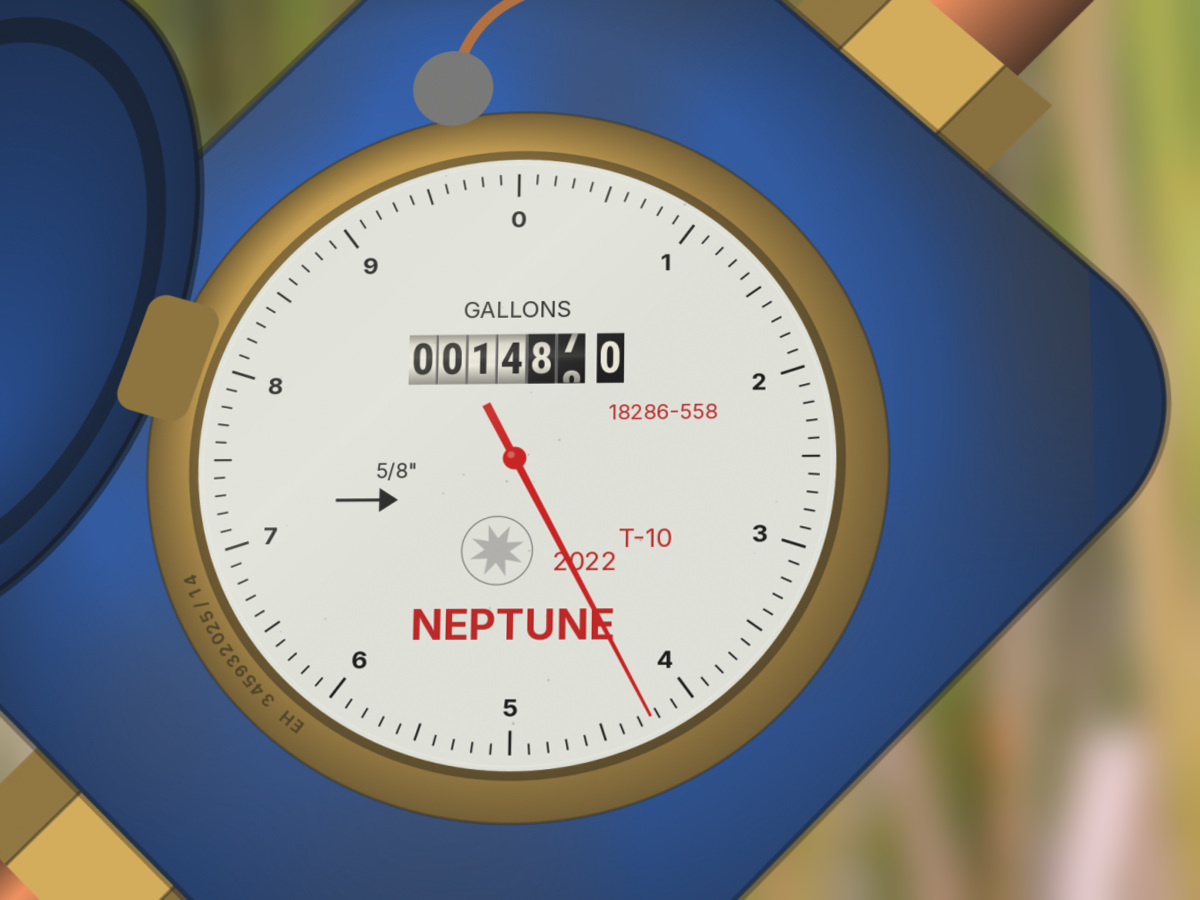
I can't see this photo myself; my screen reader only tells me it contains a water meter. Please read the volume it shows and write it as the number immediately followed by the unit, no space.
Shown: 14874.2gal
